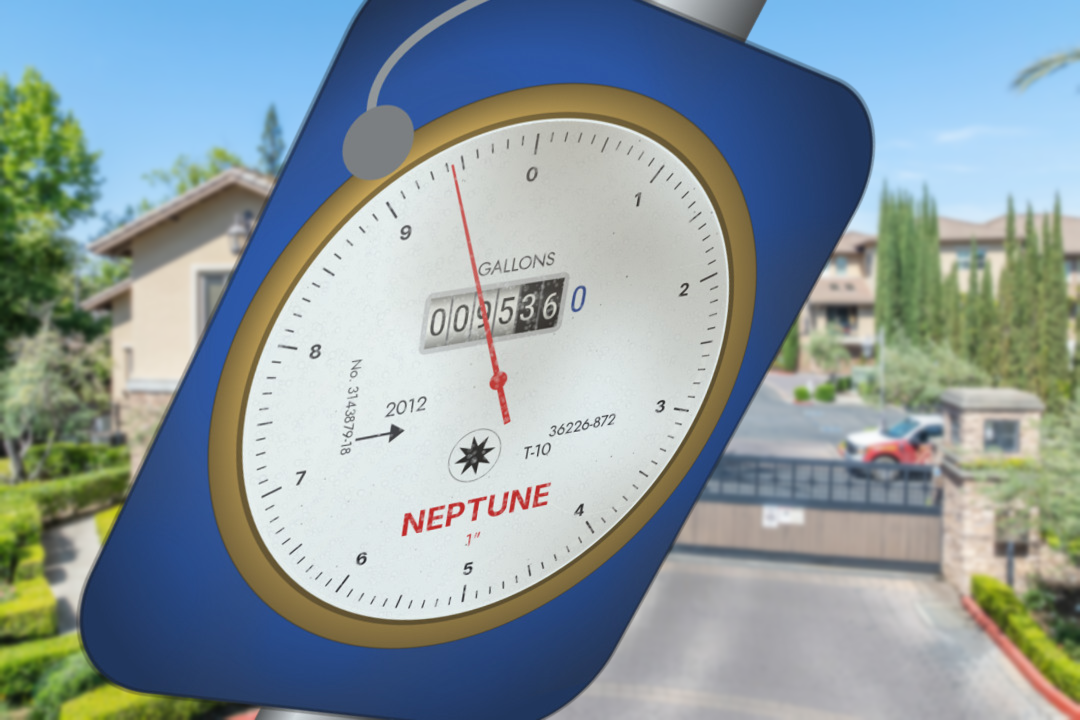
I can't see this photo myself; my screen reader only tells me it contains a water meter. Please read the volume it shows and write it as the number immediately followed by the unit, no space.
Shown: 95359.4gal
